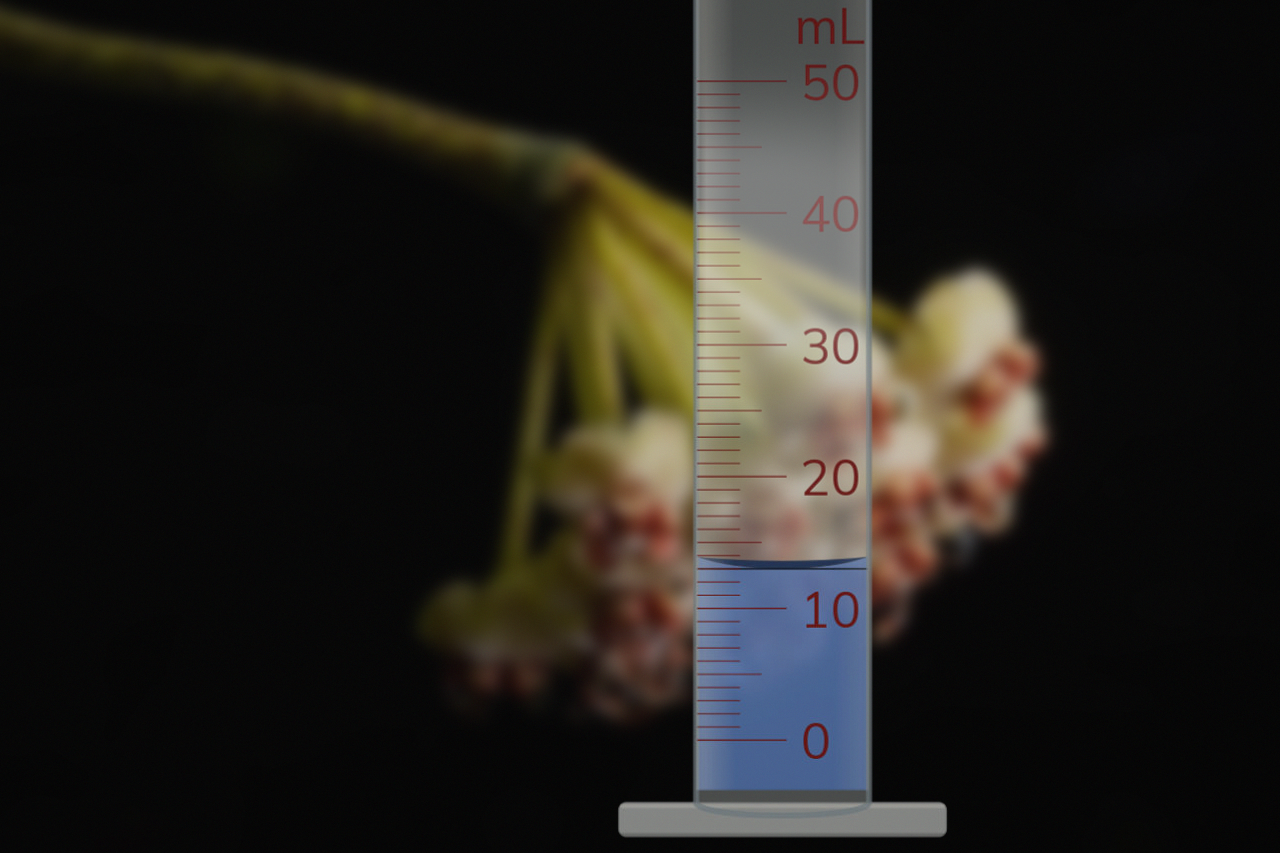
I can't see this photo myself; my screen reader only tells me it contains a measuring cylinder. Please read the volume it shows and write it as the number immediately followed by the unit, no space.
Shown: 13mL
